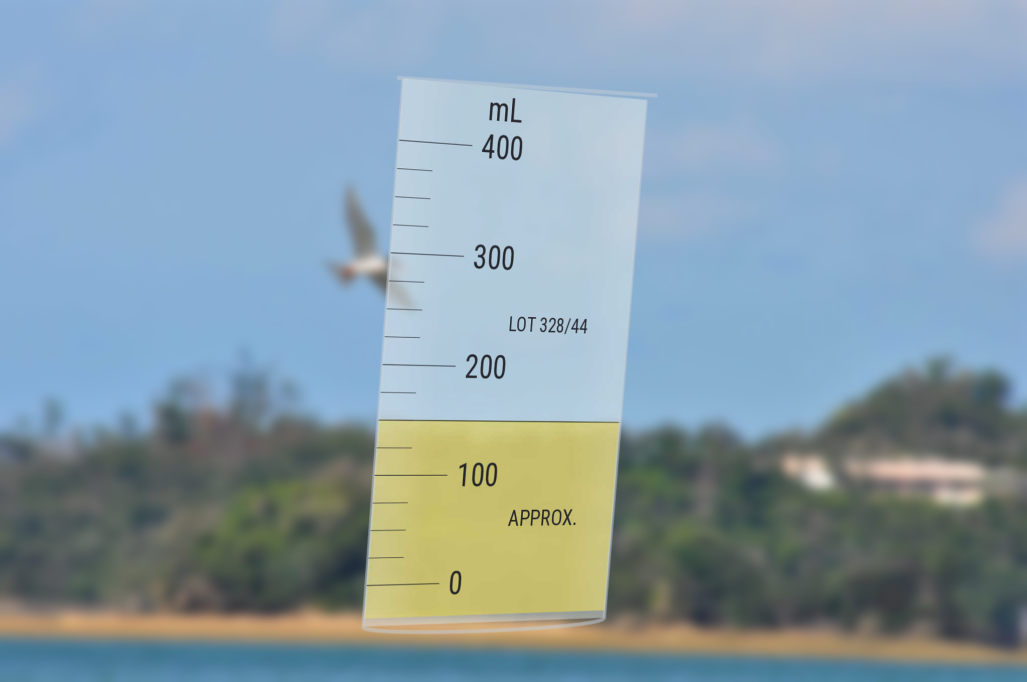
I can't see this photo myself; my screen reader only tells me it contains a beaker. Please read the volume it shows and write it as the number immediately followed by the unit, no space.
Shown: 150mL
